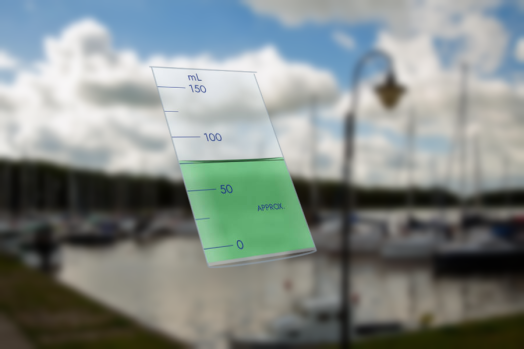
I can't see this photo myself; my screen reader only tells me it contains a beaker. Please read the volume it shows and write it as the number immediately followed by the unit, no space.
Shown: 75mL
